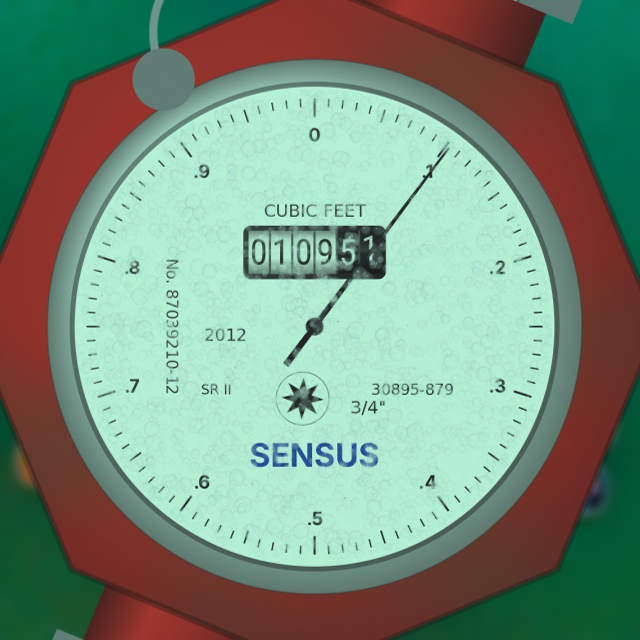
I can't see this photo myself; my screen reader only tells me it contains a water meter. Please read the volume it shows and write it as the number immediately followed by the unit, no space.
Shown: 10951.10ft³
